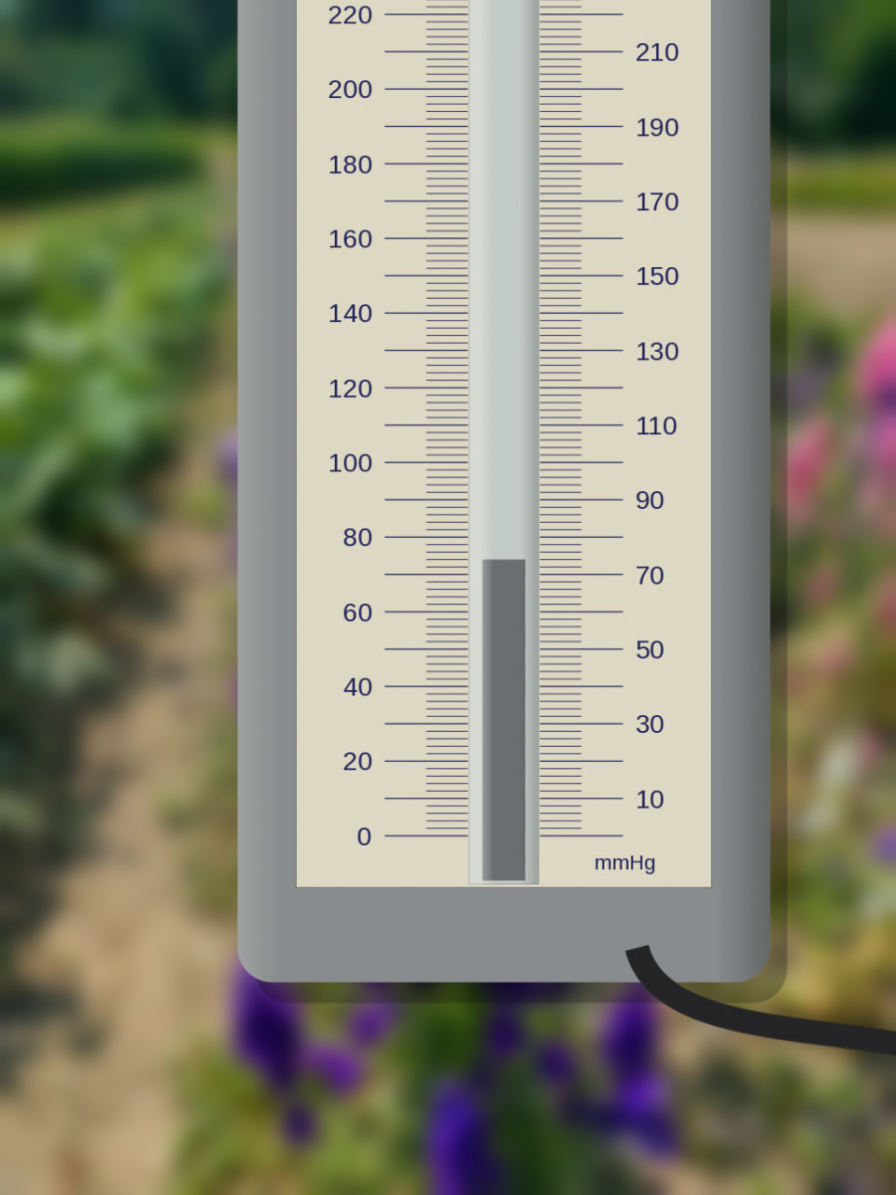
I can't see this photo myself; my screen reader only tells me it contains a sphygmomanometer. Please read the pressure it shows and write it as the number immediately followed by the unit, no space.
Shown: 74mmHg
